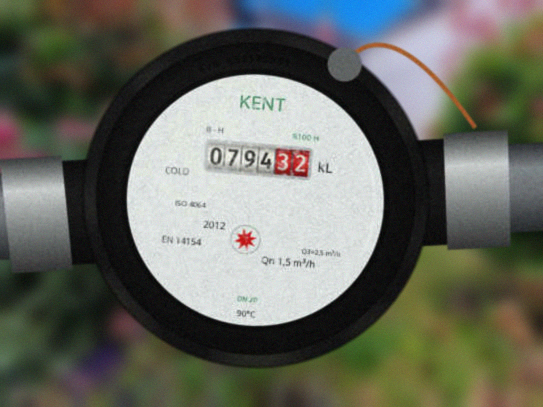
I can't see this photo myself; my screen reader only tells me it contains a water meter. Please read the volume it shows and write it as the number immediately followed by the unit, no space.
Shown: 794.32kL
